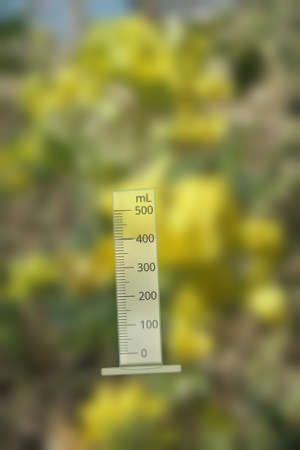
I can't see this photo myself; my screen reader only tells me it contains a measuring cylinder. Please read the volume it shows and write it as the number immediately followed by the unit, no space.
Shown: 400mL
